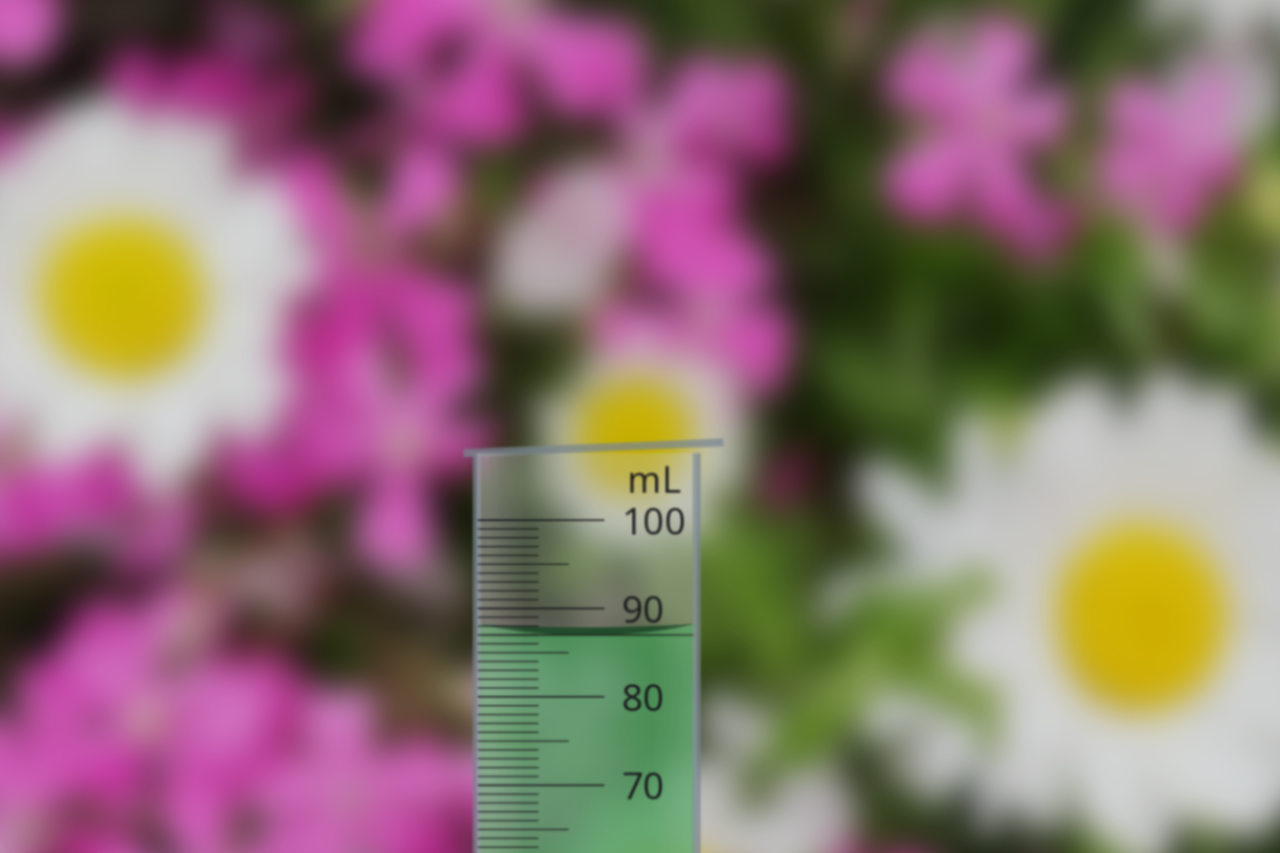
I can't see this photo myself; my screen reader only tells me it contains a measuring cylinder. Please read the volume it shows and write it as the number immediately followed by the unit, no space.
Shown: 87mL
